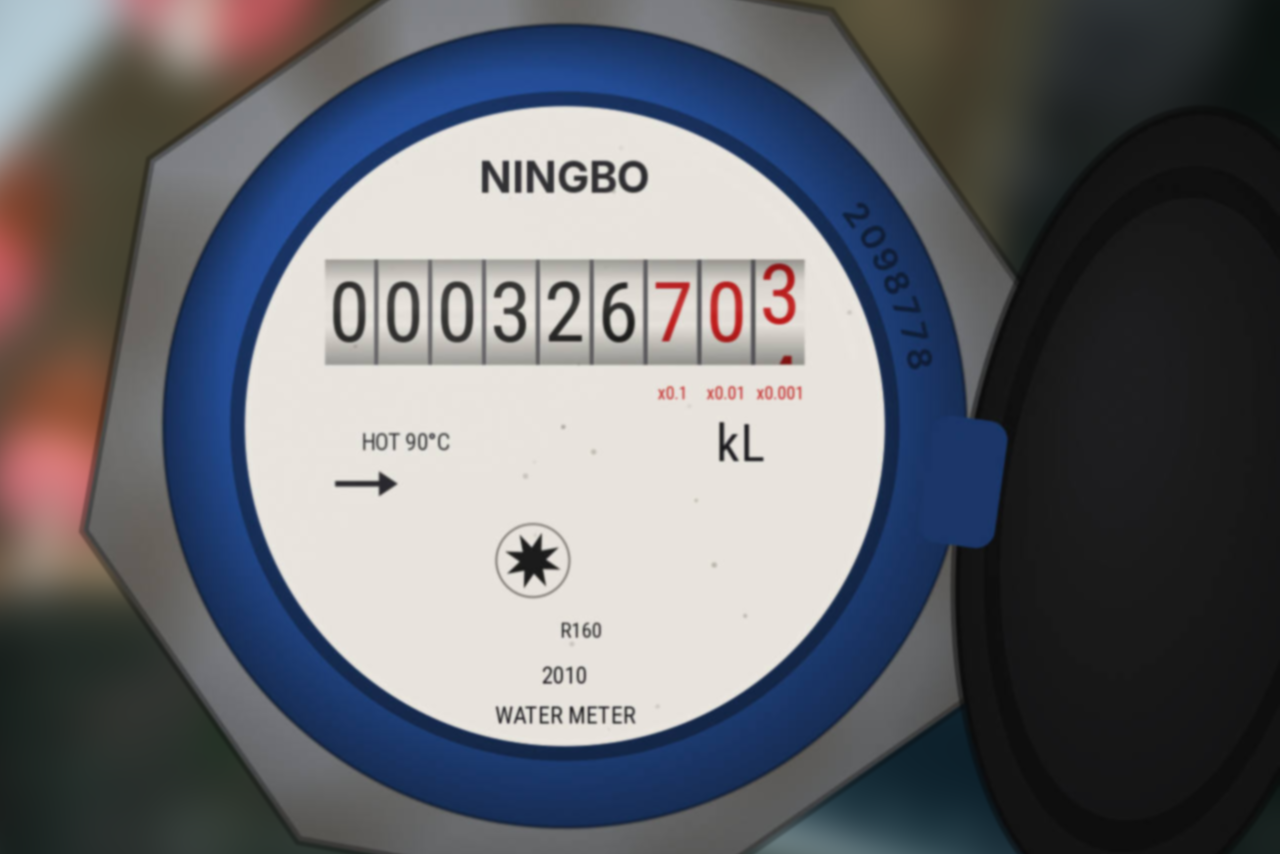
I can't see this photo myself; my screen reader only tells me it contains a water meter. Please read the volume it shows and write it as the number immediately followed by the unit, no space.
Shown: 326.703kL
